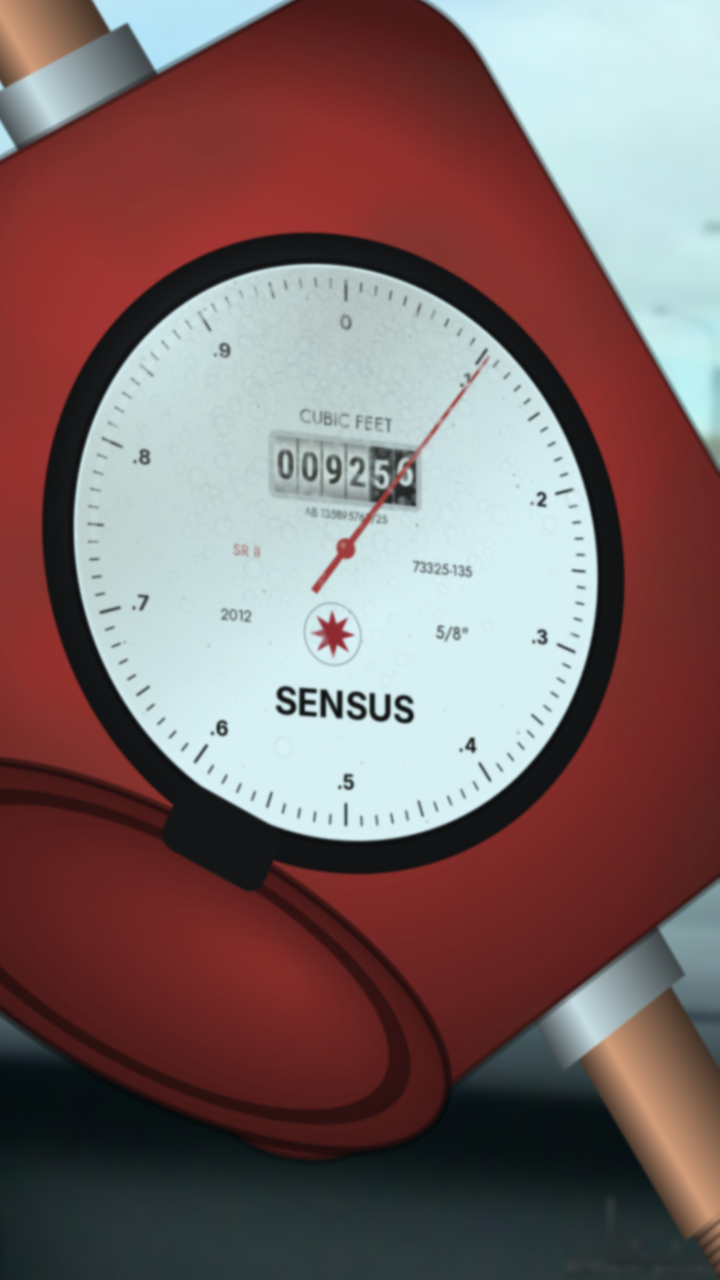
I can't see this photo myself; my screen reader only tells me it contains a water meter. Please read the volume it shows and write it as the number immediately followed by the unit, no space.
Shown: 9256.10ft³
